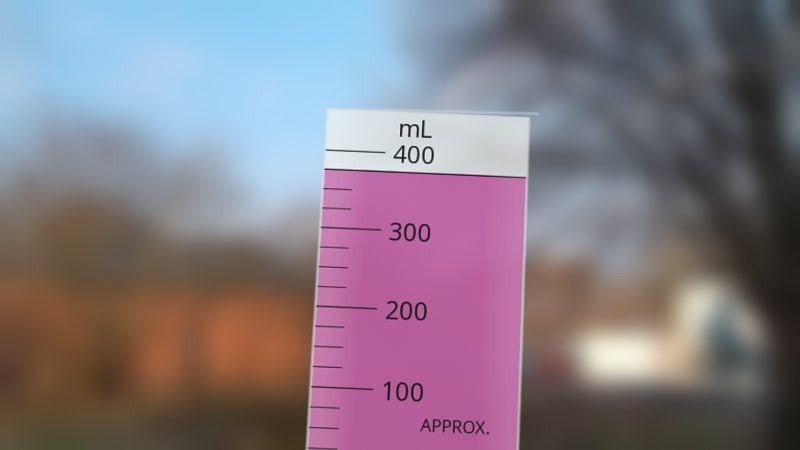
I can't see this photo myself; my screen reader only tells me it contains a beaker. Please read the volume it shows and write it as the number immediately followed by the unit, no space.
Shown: 375mL
